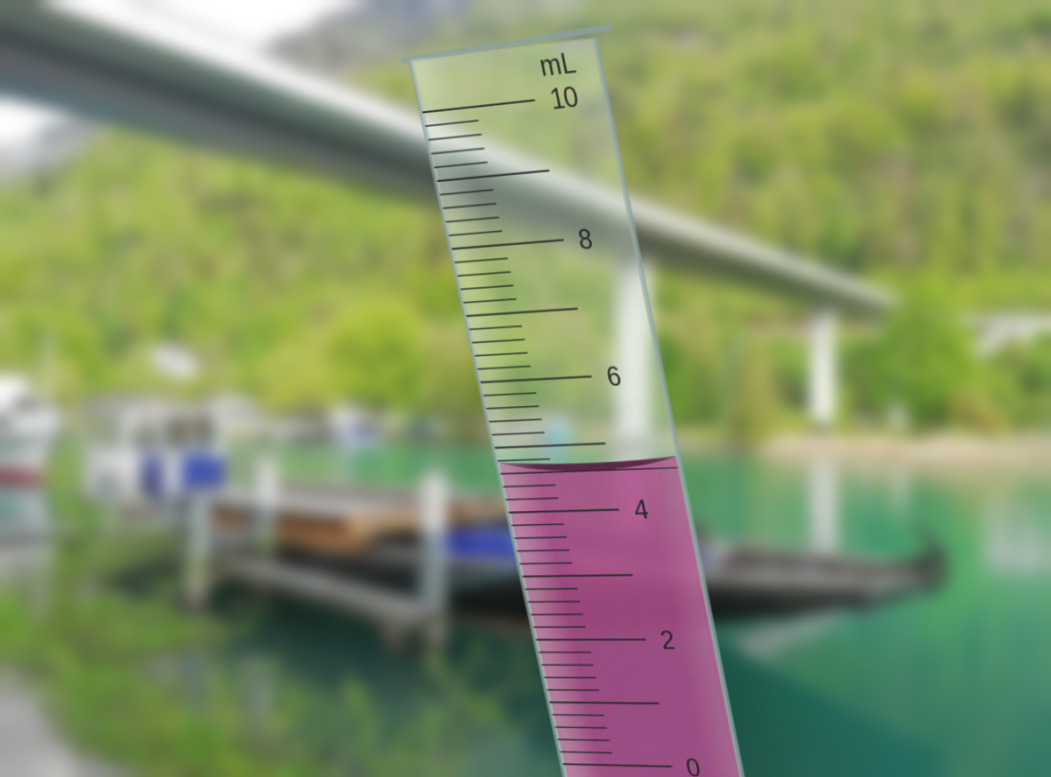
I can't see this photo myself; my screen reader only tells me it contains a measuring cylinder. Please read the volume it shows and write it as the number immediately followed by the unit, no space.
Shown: 4.6mL
